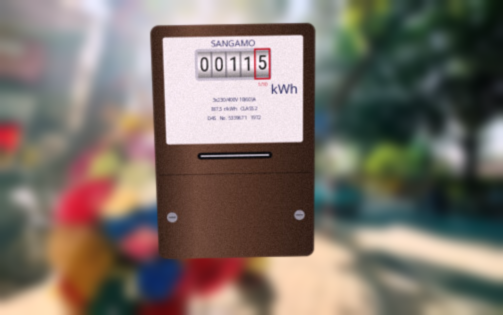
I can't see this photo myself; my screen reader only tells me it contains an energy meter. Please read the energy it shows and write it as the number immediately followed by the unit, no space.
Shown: 11.5kWh
